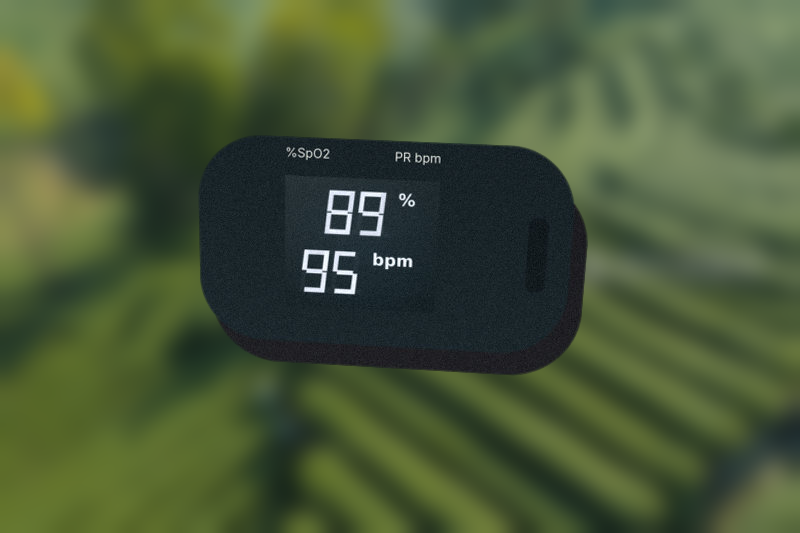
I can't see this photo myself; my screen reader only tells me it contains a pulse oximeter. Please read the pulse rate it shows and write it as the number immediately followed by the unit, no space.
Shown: 95bpm
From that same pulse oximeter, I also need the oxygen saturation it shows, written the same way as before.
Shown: 89%
